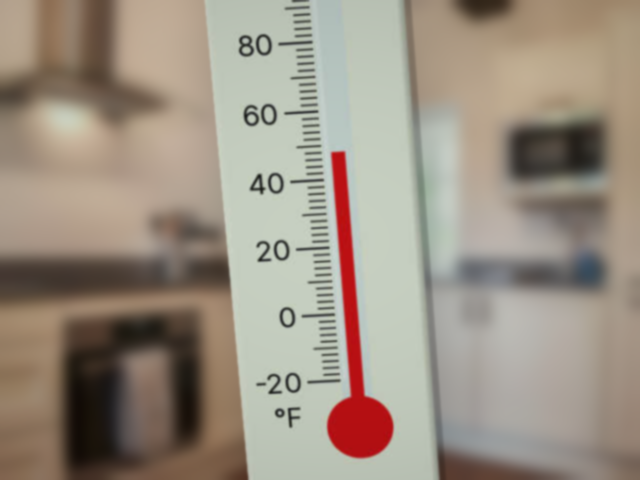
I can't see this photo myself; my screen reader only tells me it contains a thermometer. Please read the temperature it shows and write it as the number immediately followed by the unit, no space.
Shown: 48°F
